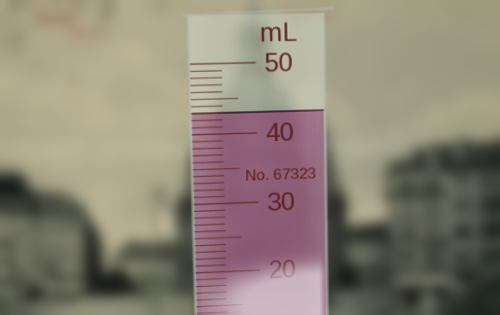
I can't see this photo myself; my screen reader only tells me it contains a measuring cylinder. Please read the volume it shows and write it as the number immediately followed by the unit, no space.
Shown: 43mL
